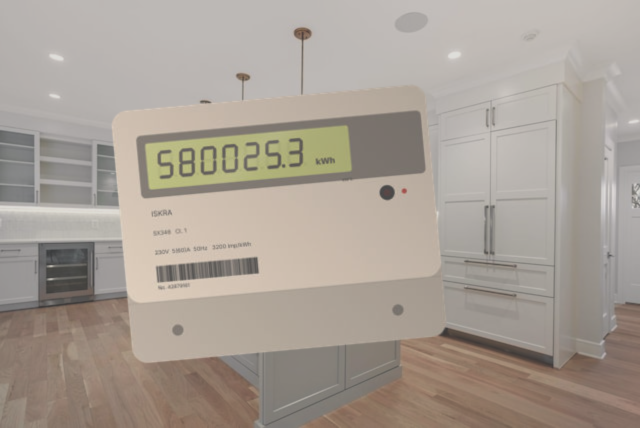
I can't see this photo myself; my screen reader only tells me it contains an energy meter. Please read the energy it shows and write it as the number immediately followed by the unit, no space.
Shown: 580025.3kWh
